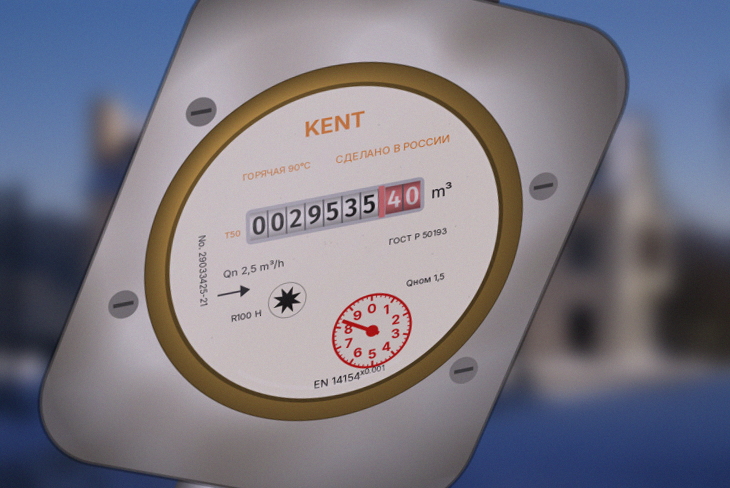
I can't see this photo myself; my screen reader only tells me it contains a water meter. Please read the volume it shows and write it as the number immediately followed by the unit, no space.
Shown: 29535.408m³
